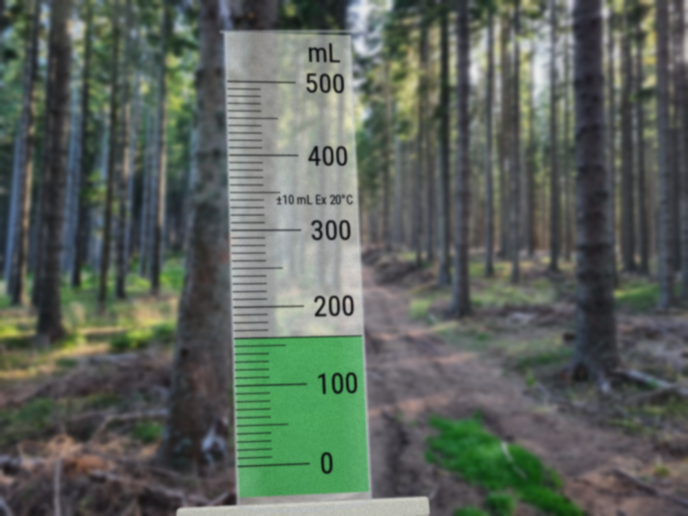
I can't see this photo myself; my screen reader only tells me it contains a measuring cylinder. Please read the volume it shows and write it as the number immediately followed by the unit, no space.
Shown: 160mL
